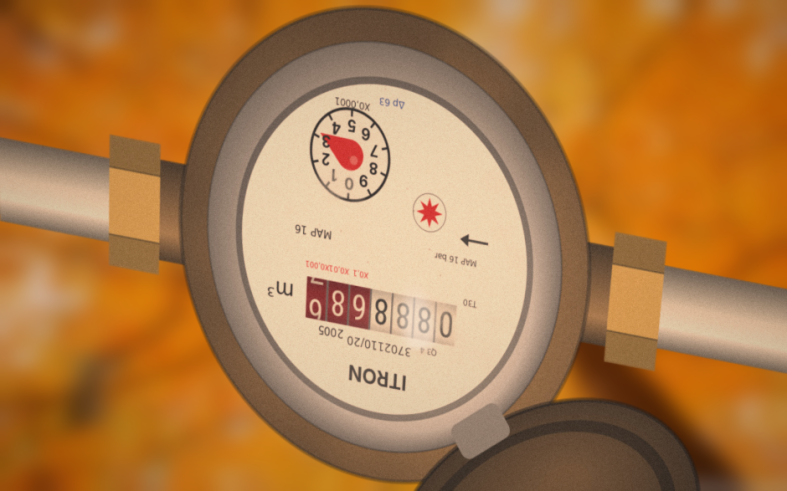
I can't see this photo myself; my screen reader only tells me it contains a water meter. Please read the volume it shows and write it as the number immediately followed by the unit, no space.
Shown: 888.6863m³
